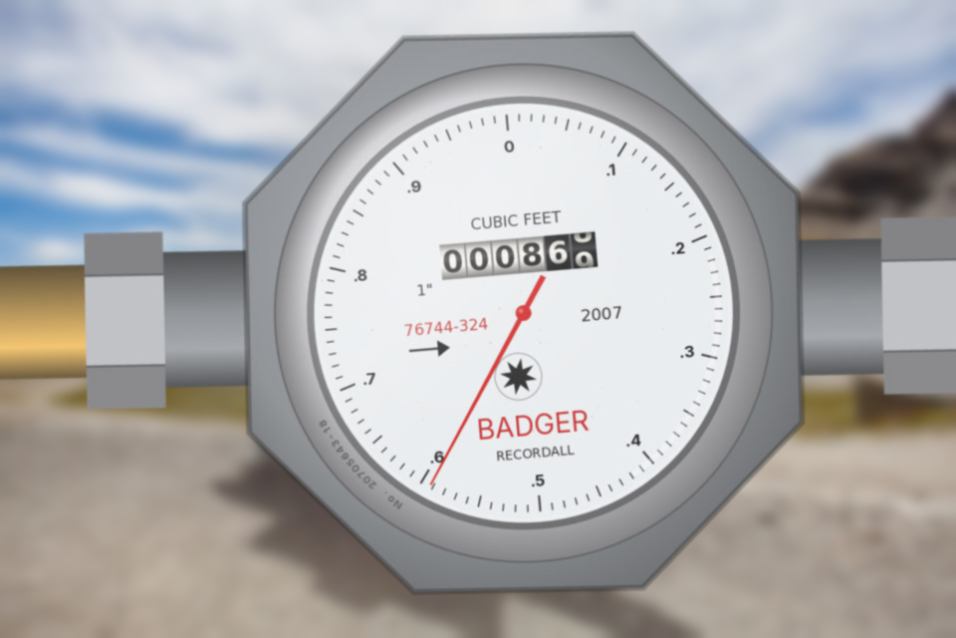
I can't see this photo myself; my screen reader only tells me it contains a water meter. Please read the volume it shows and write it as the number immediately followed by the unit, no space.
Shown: 868.59ft³
